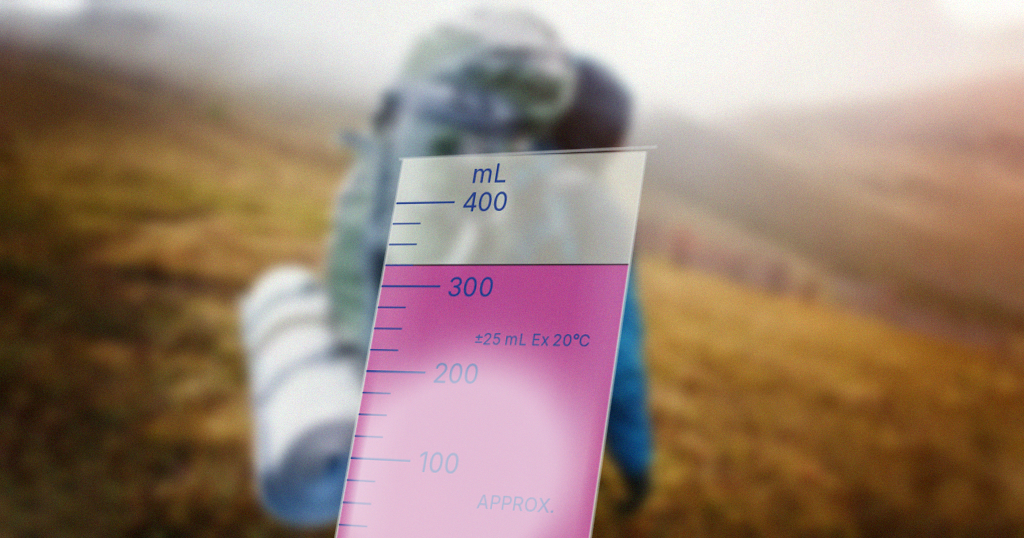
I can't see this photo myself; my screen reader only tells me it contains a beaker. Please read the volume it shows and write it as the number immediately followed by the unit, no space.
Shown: 325mL
